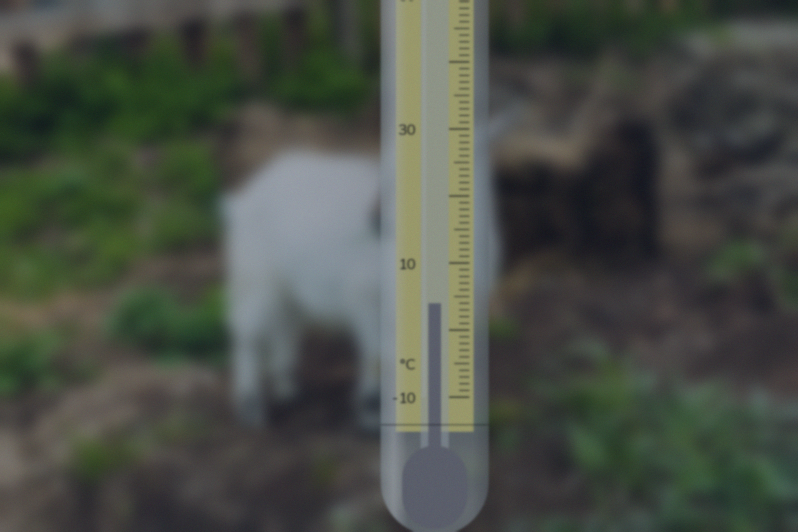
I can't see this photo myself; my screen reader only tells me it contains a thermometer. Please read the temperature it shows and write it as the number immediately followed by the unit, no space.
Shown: 4°C
